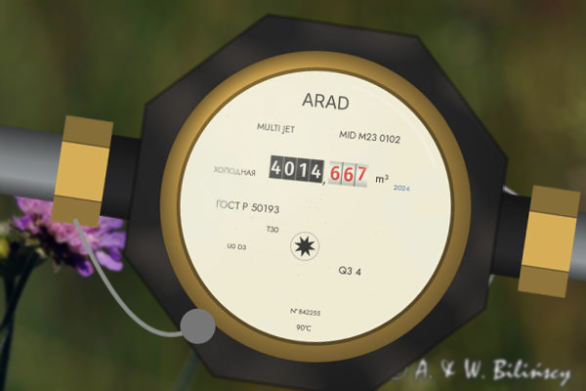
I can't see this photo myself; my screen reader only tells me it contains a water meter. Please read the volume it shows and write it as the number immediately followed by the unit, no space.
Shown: 4014.667m³
